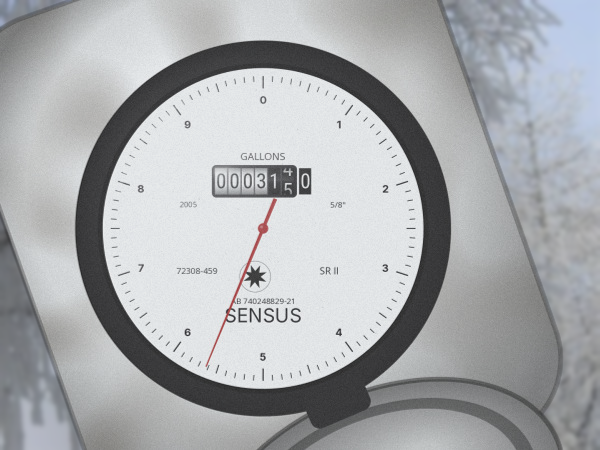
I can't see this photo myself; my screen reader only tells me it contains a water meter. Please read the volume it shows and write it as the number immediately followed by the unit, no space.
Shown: 3145.6gal
